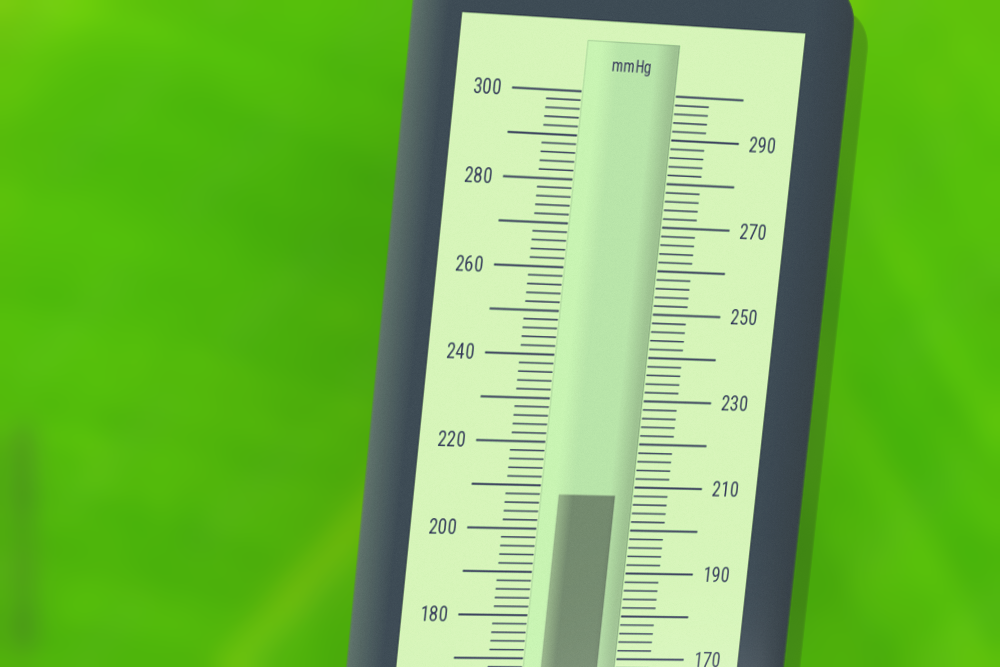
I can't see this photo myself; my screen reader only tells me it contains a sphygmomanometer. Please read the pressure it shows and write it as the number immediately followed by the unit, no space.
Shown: 208mmHg
